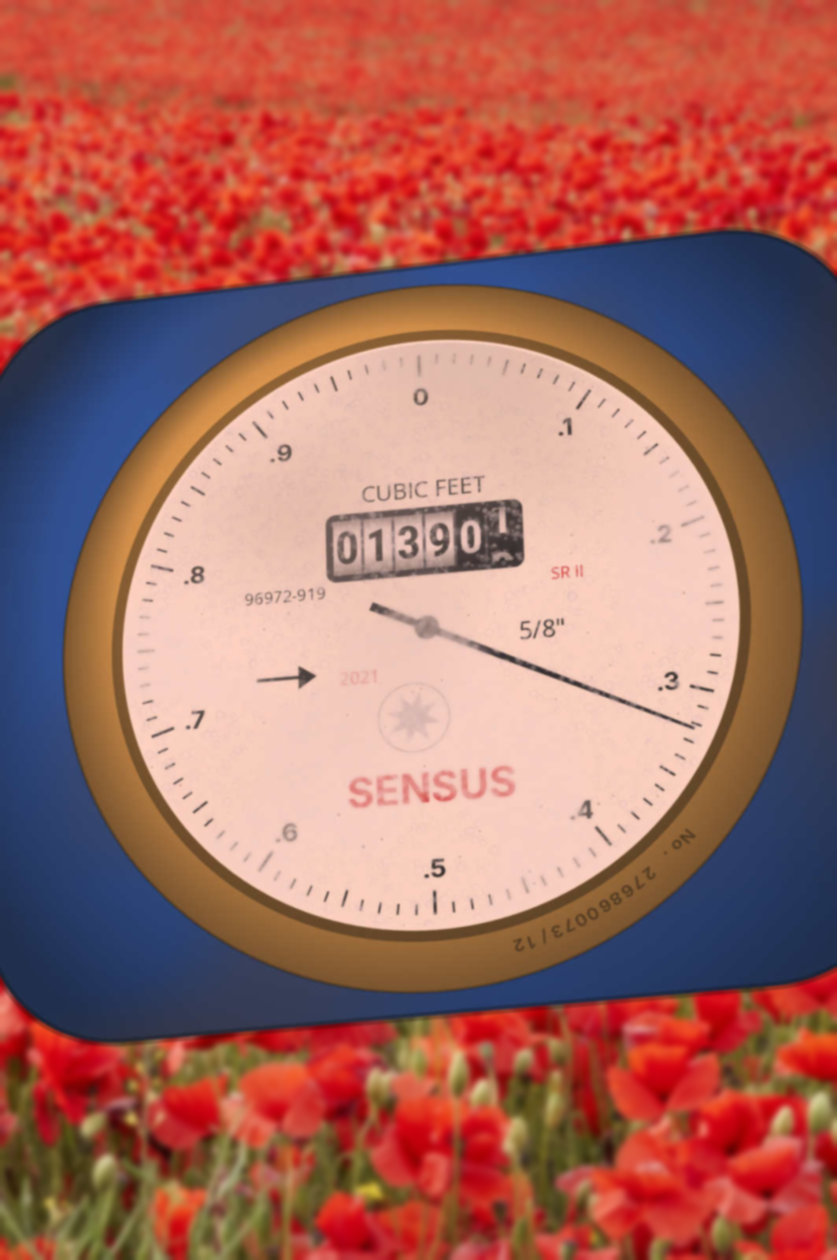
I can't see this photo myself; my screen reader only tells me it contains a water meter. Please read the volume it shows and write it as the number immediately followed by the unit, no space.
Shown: 13901.32ft³
